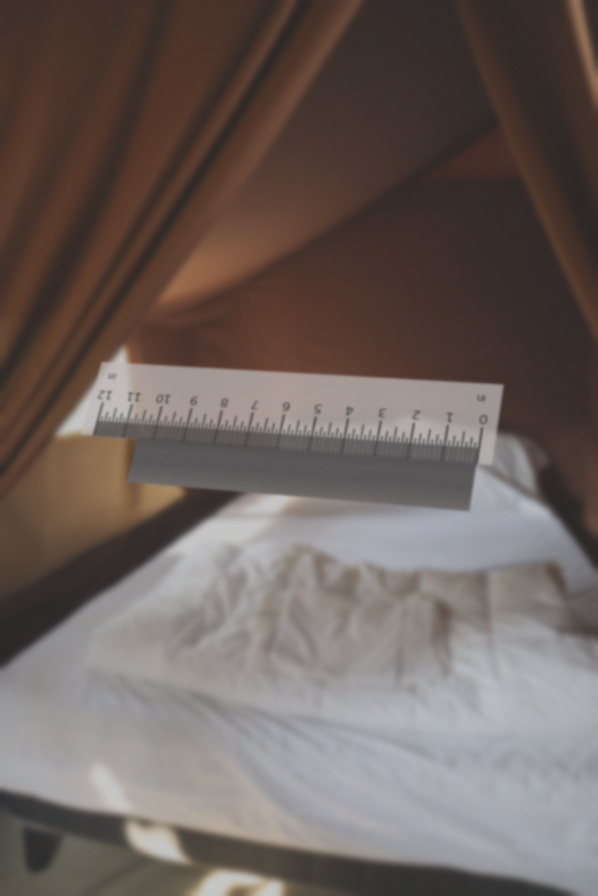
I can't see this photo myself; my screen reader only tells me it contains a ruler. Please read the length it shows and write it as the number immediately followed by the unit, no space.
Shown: 10.5in
